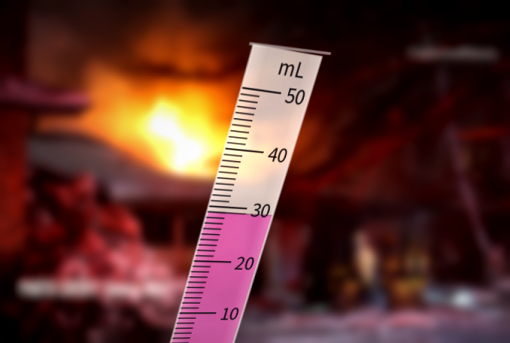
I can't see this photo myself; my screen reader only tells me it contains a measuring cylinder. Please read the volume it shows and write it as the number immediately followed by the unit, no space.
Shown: 29mL
